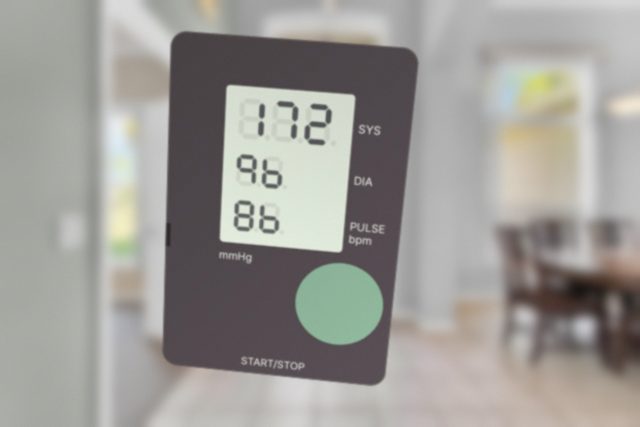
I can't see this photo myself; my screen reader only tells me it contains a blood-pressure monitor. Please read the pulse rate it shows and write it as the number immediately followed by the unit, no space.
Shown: 86bpm
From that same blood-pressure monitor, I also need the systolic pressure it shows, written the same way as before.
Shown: 172mmHg
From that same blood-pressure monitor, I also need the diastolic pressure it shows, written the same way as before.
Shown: 96mmHg
